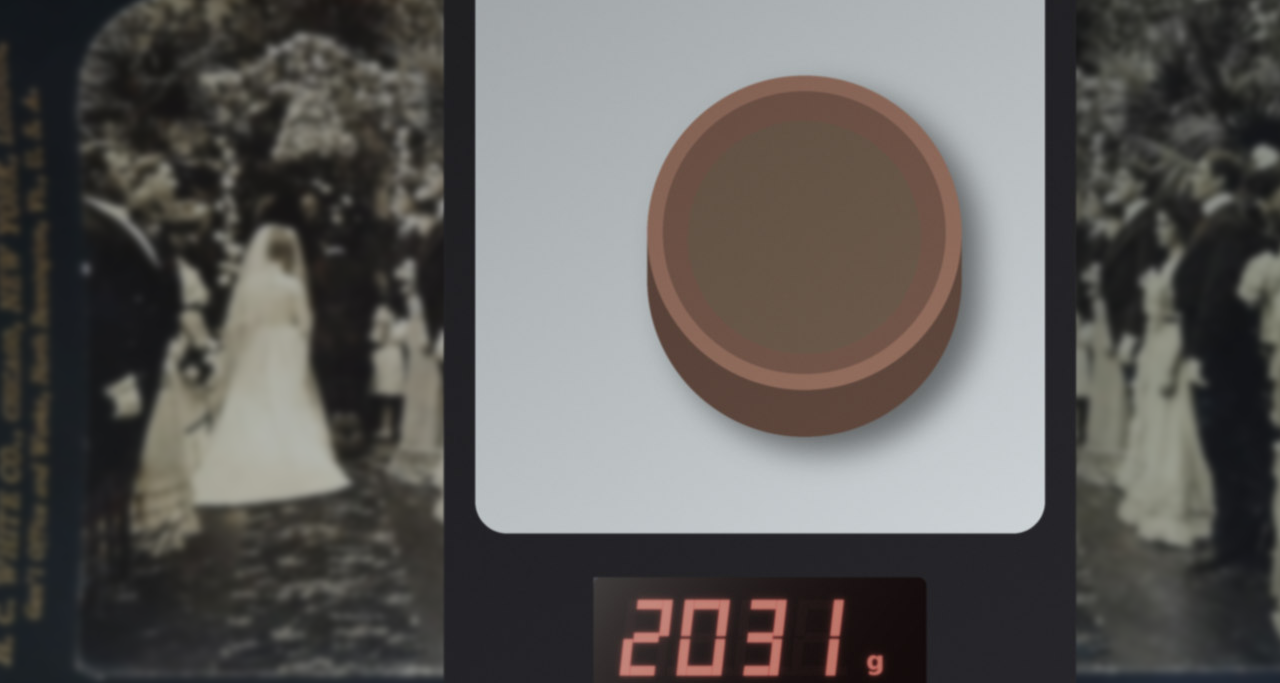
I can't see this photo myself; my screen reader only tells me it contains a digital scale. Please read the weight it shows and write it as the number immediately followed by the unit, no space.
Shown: 2031g
